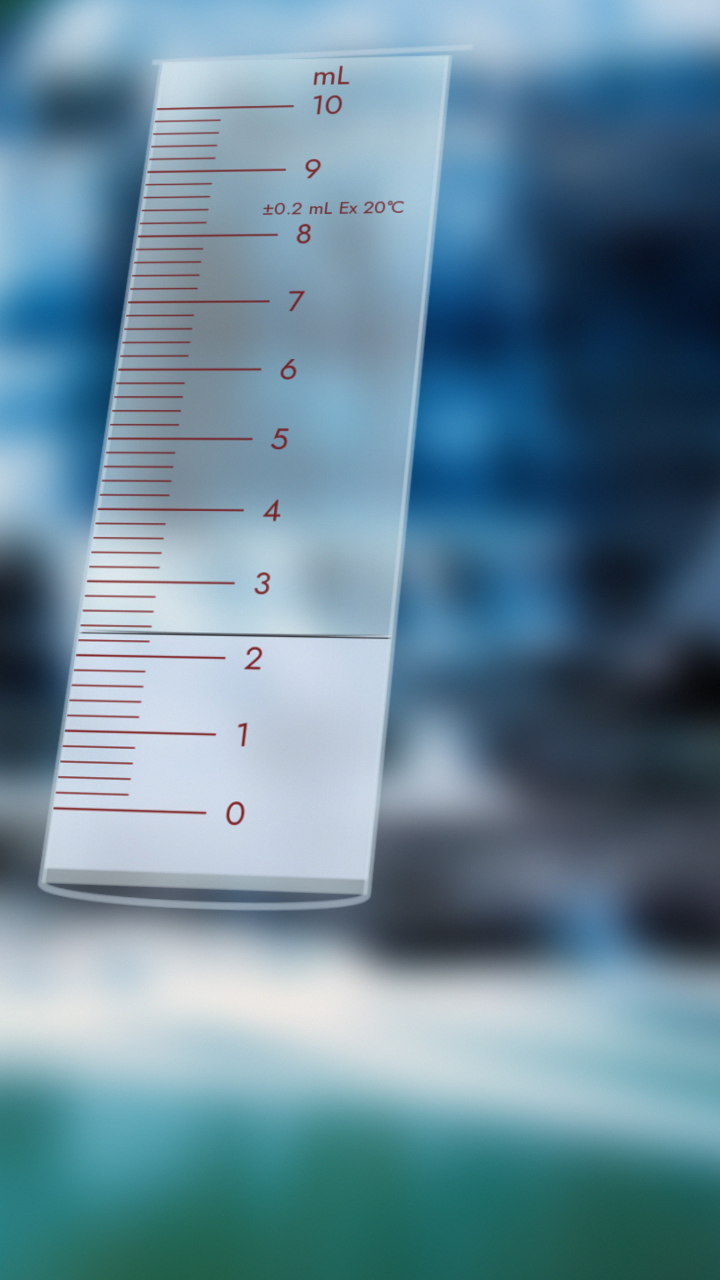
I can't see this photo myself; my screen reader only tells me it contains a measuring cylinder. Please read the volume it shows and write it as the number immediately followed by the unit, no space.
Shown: 2.3mL
